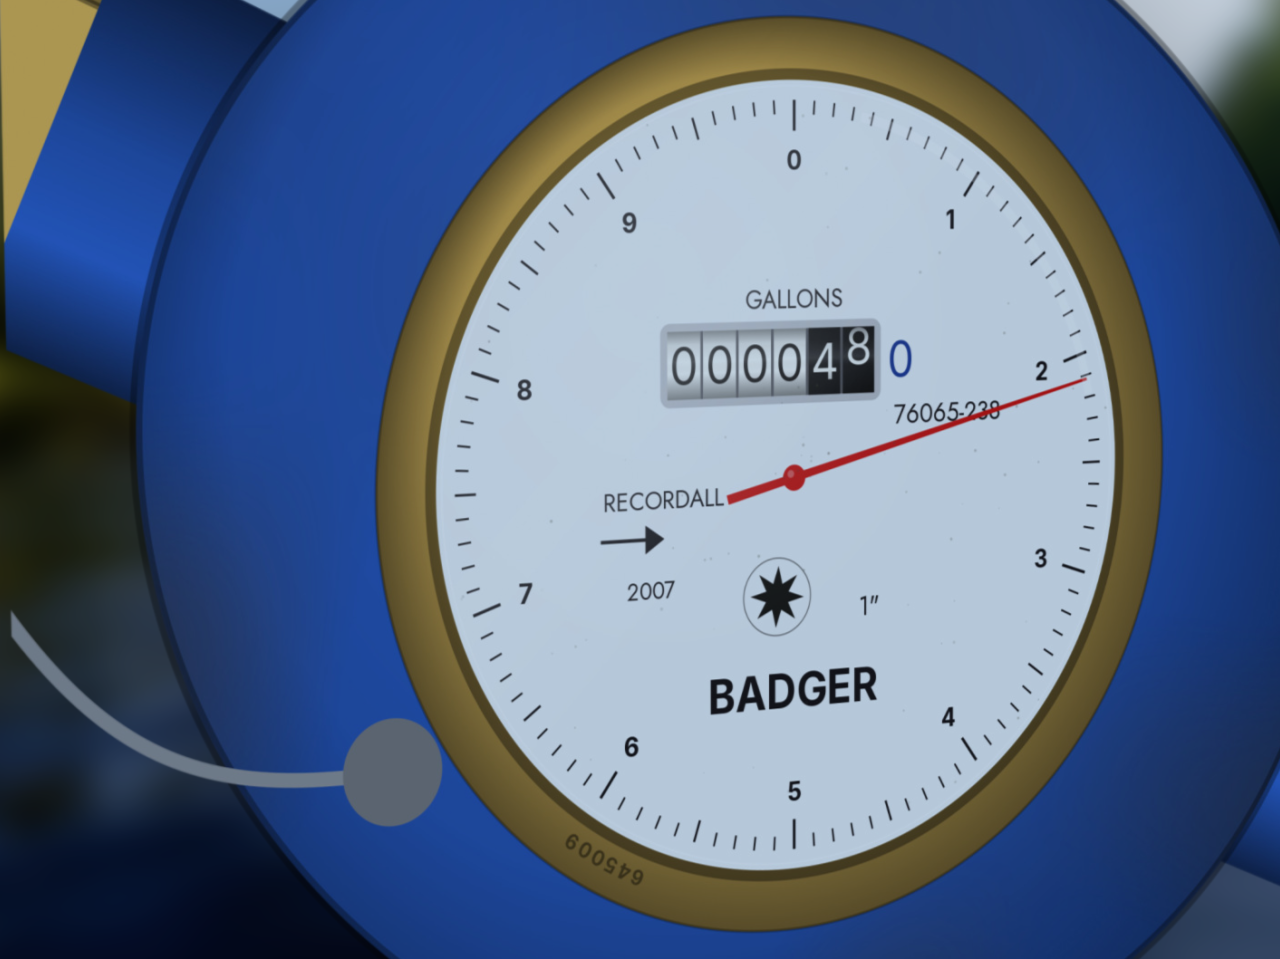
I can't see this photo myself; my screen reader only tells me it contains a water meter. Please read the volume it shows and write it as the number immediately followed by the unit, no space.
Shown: 482.1gal
